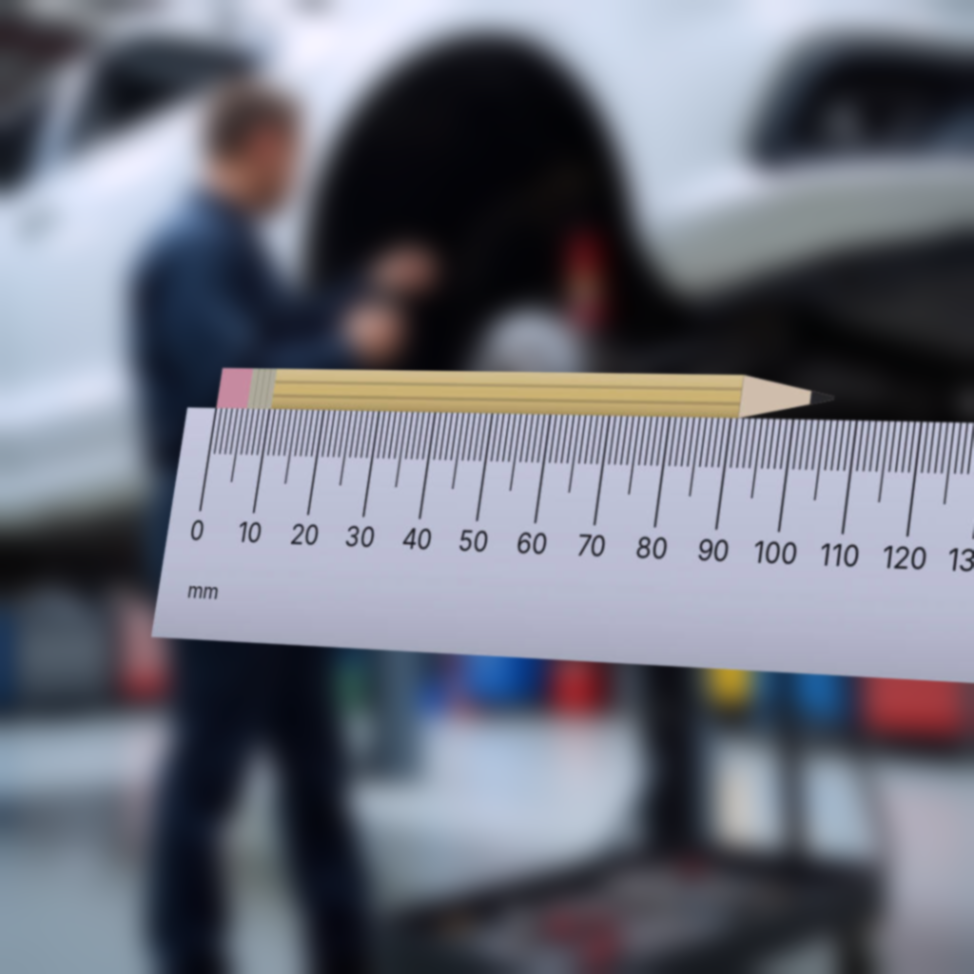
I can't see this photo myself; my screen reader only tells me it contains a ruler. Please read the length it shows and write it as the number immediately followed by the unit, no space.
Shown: 106mm
